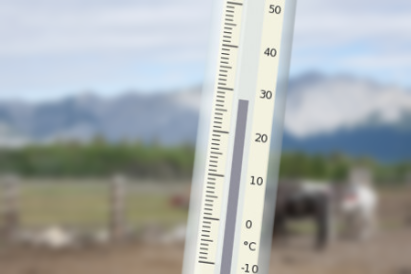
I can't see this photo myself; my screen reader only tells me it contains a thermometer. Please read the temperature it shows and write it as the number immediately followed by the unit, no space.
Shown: 28°C
